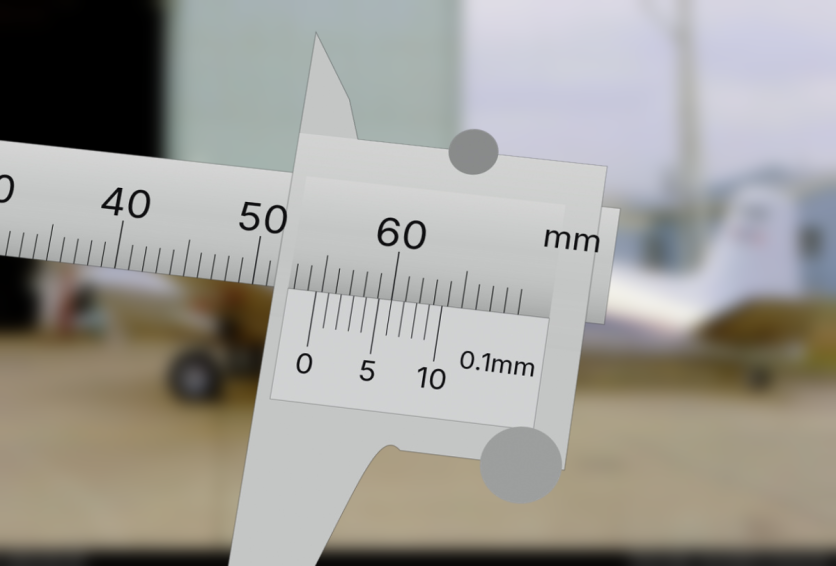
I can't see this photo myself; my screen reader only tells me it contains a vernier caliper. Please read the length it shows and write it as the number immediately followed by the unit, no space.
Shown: 54.6mm
